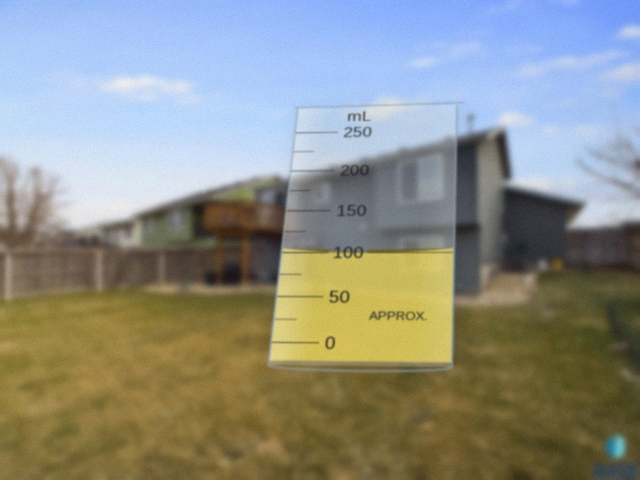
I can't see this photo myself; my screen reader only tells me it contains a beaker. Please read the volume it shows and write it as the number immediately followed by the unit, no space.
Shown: 100mL
